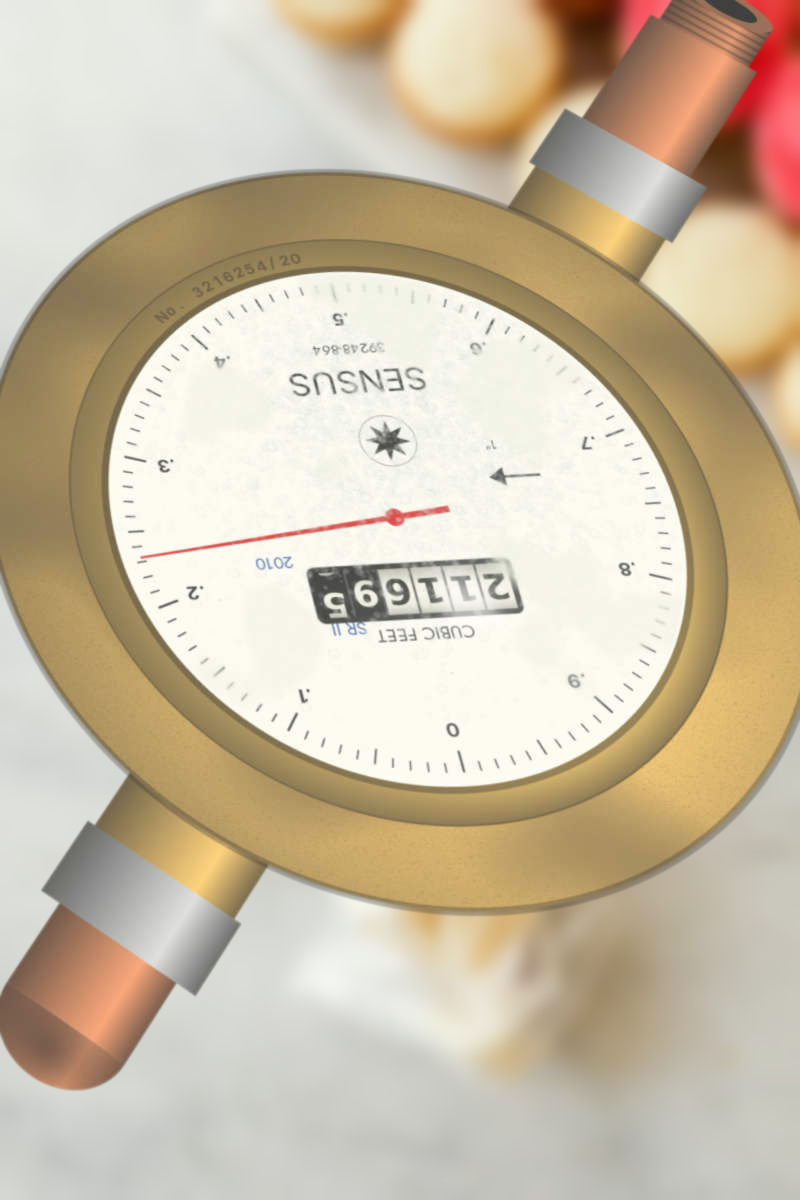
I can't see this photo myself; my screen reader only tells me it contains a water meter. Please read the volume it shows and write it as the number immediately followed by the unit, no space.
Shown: 211695.23ft³
